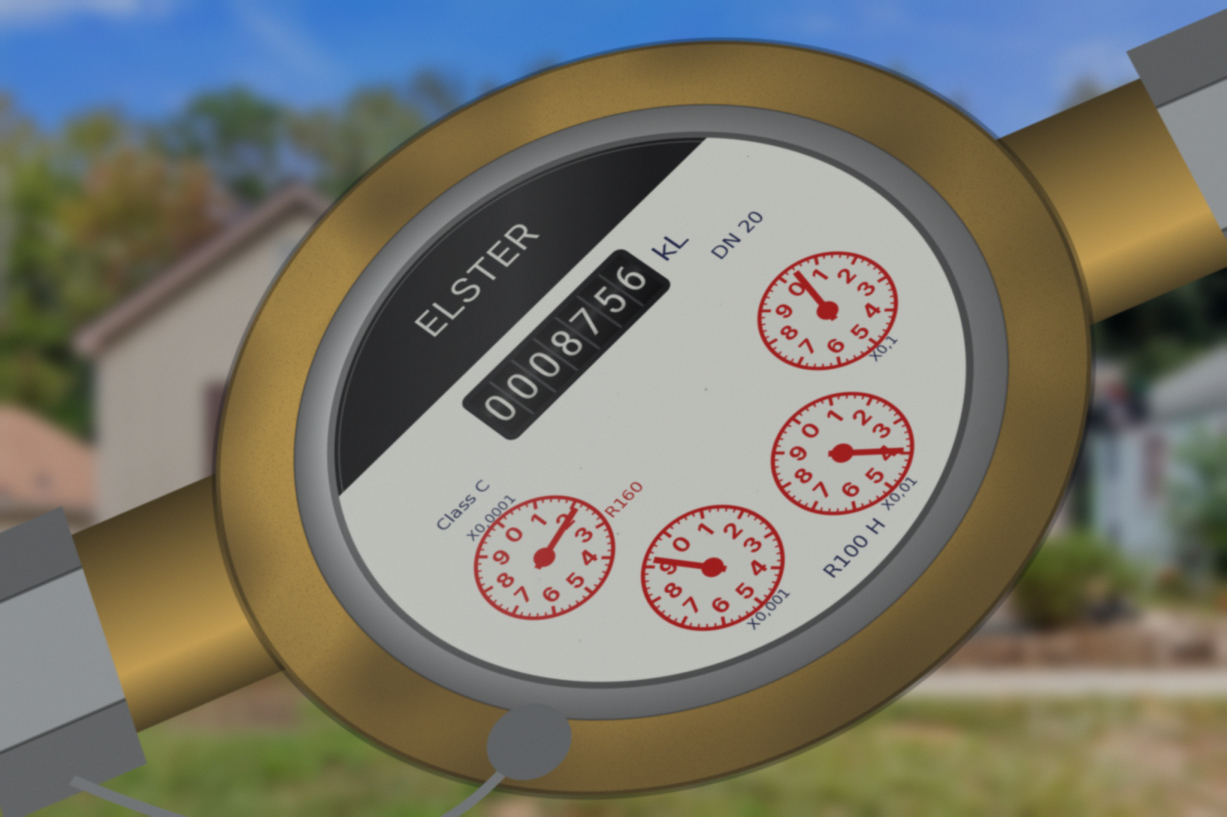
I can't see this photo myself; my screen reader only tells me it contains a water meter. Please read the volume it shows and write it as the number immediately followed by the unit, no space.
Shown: 8756.0392kL
